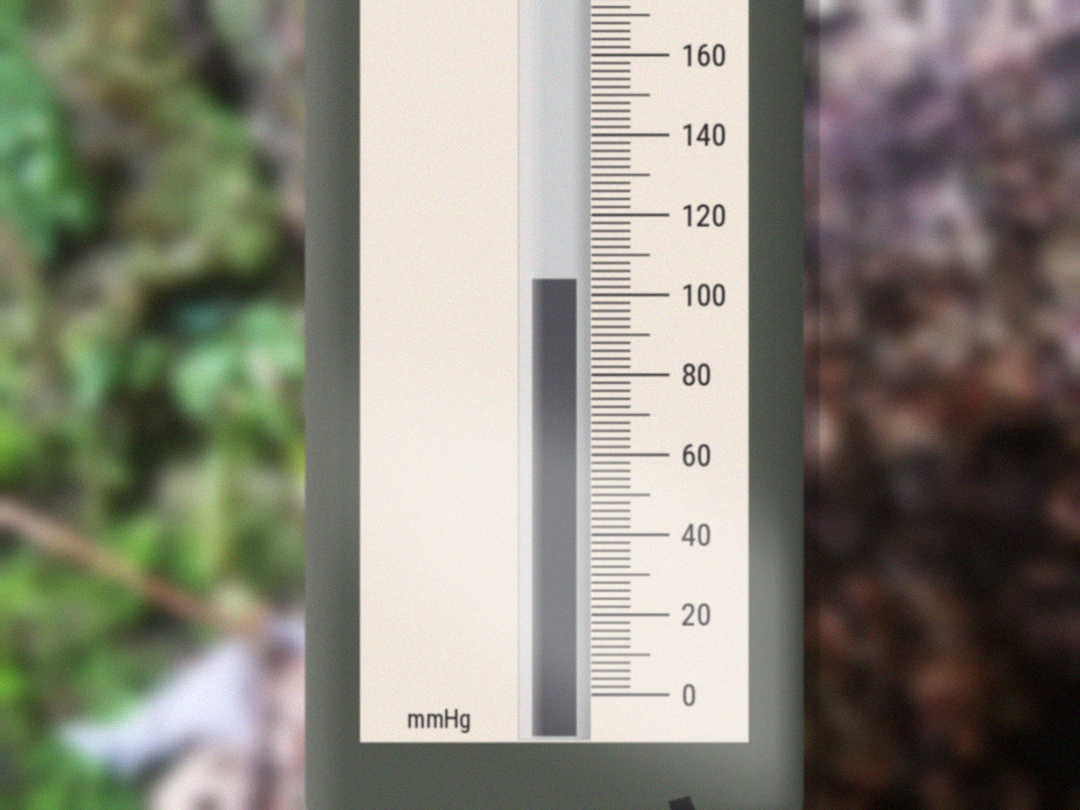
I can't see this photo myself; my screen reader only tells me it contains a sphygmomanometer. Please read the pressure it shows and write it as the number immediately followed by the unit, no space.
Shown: 104mmHg
